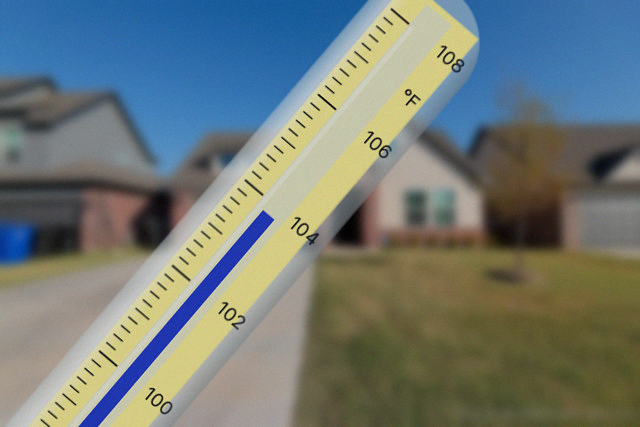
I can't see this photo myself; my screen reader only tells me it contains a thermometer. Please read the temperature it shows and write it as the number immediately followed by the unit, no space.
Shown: 103.8°F
